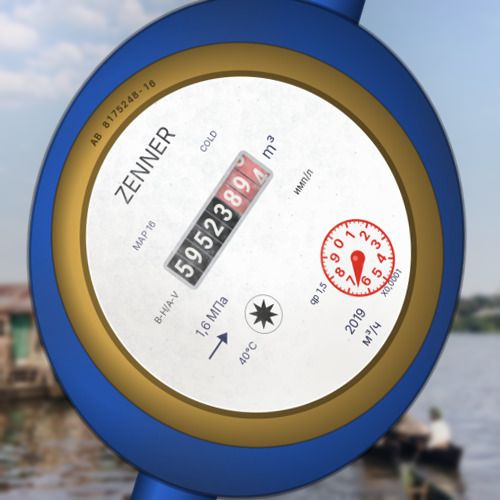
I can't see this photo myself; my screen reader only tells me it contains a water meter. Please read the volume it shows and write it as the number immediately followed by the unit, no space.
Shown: 59523.8936m³
